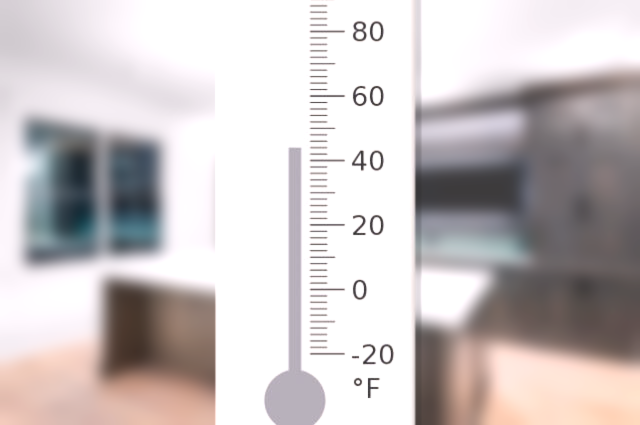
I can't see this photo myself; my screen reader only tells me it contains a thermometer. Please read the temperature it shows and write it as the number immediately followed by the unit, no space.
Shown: 44°F
